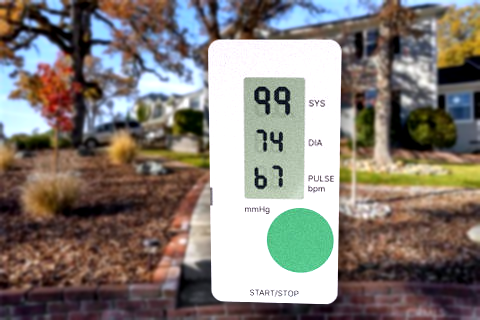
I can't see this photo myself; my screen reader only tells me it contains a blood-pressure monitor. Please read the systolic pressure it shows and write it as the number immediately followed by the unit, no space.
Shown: 99mmHg
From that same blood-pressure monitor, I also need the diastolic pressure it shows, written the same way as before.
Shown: 74mmHg
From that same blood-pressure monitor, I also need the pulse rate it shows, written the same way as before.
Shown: 67bpm
